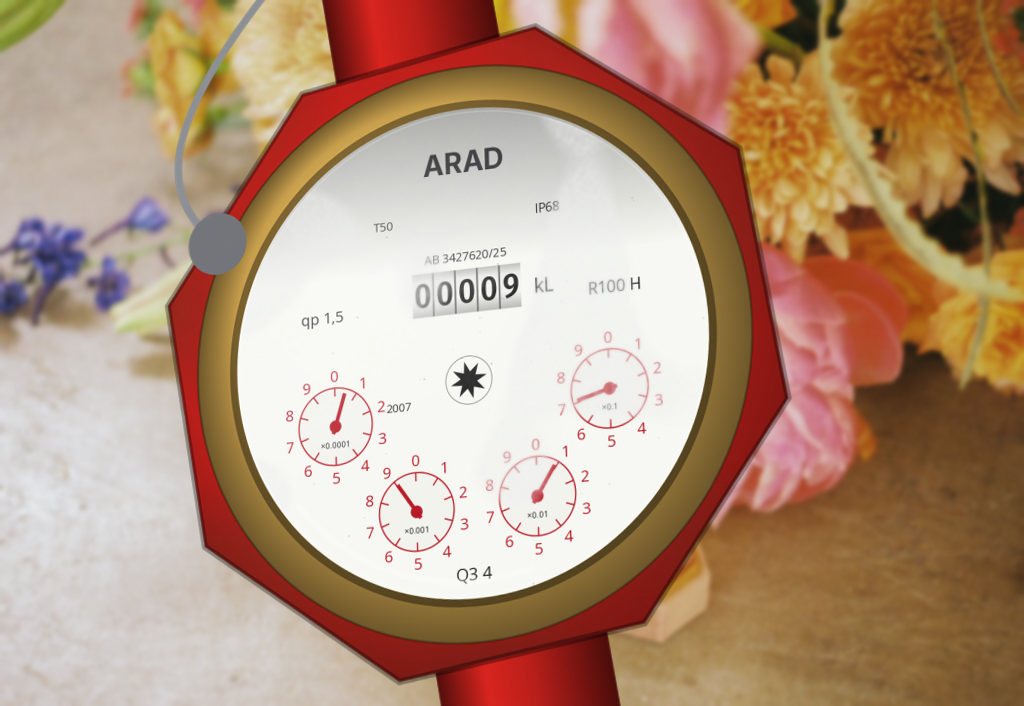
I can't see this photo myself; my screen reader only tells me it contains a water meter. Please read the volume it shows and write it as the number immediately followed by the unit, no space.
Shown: 9.7090kL
